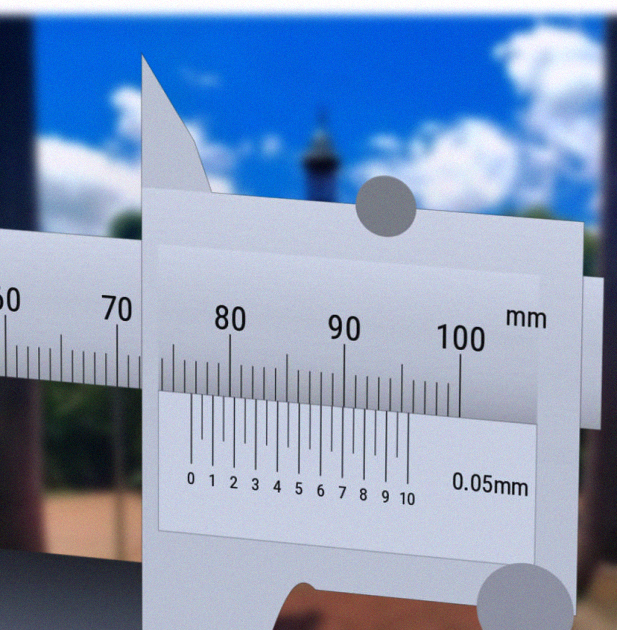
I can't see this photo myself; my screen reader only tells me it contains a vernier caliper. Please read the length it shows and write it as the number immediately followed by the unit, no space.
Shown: 76.6mm
